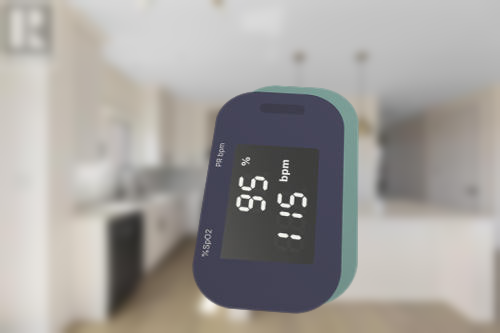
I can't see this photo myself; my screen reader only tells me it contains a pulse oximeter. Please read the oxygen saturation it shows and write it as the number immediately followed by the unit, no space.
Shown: 95%
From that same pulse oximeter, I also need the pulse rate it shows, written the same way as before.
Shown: 115bpm
